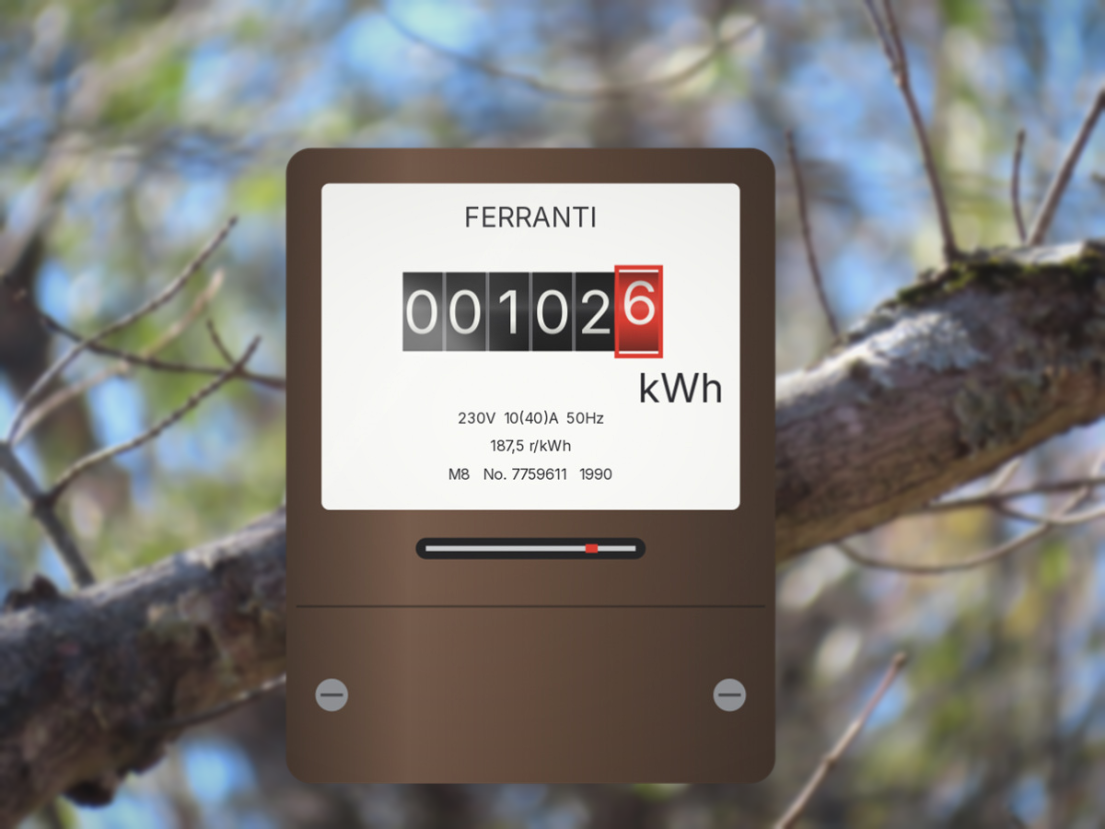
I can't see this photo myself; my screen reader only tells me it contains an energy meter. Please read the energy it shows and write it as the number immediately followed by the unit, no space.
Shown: 102.6kWh
